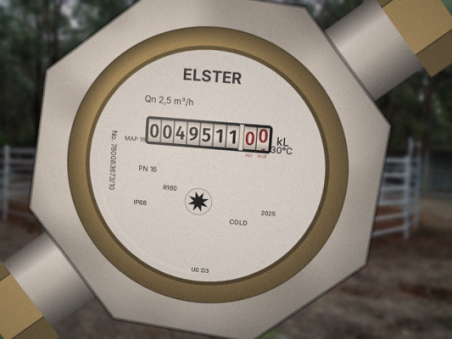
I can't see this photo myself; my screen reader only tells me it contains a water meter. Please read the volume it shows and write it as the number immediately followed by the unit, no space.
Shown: 49511.00kL
